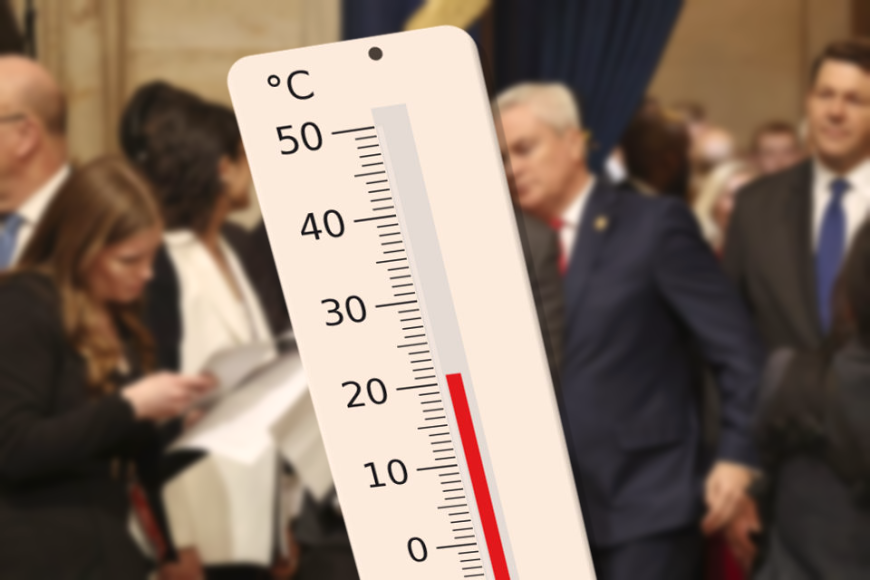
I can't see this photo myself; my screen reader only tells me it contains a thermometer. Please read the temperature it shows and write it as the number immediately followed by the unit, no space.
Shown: 21°C
